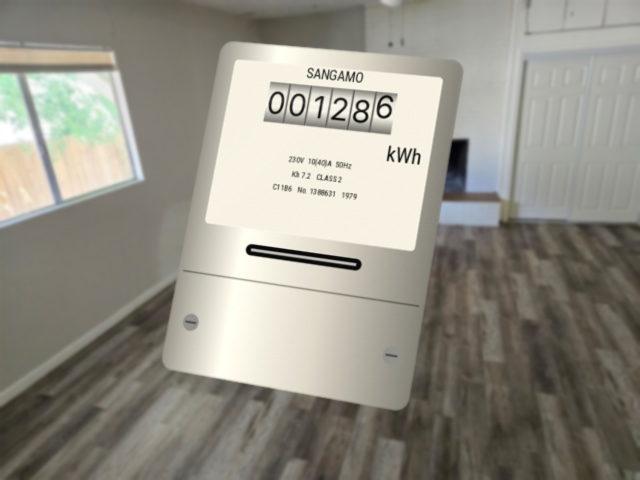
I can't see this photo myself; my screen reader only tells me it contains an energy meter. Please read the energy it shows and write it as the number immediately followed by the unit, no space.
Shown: 1286kWh
